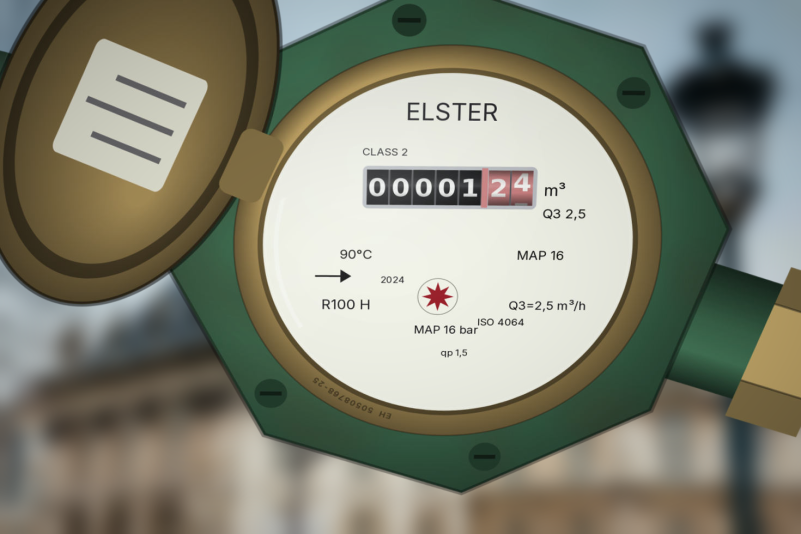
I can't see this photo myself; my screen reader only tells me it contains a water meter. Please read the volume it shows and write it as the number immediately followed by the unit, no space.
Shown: 1.24m³
